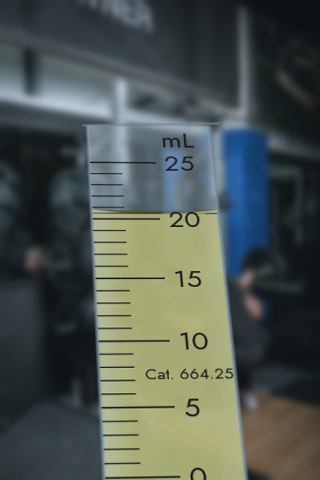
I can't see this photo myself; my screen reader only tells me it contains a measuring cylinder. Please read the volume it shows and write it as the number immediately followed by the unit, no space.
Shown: 20.5mL
